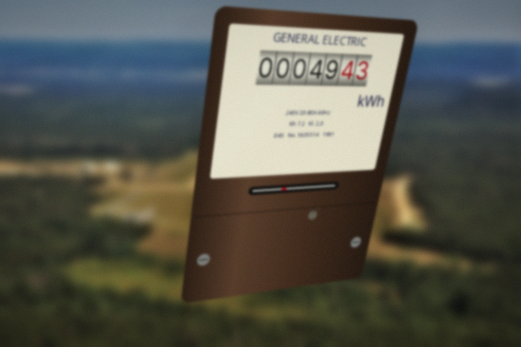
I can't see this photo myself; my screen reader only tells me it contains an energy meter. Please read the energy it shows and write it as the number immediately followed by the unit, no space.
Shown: 49.43kWh
